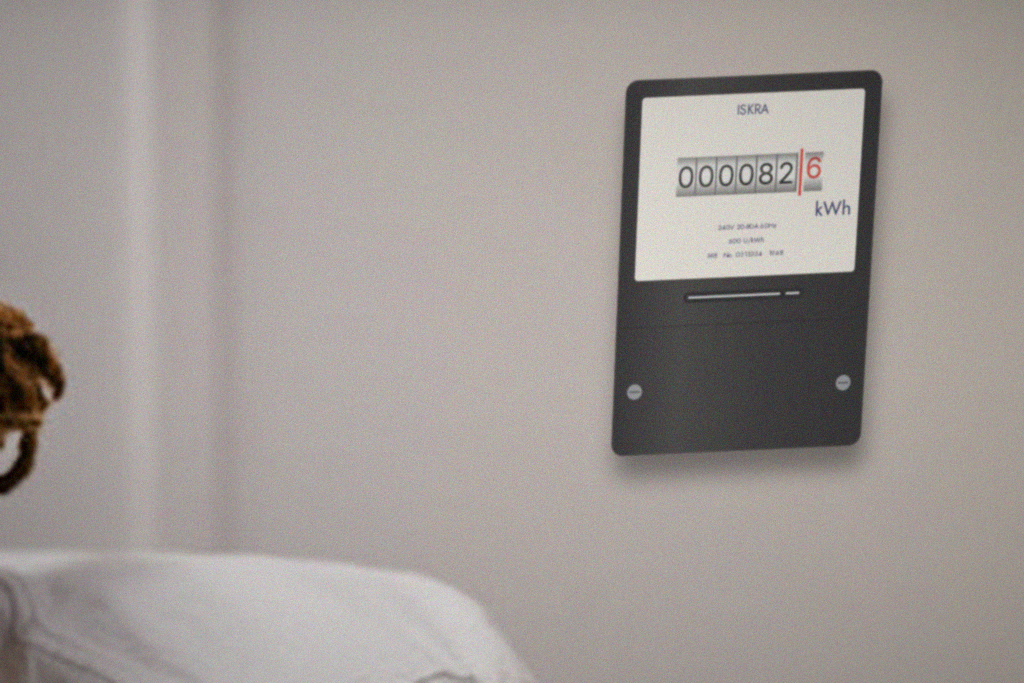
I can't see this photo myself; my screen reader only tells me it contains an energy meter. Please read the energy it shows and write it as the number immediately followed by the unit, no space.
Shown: 82.6kWh
